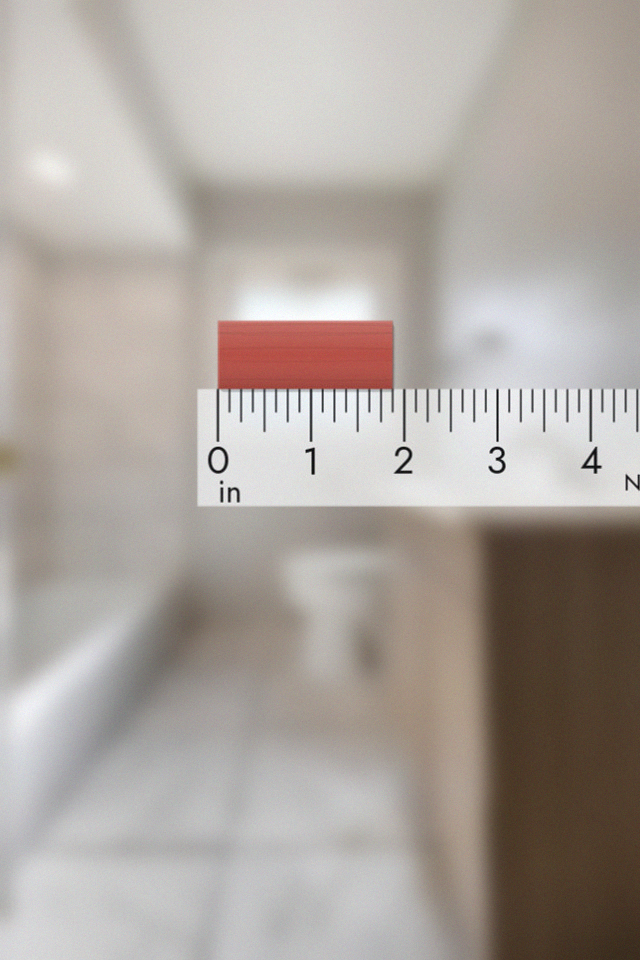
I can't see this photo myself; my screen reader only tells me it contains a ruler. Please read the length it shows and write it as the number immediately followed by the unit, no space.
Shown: 1.875in
